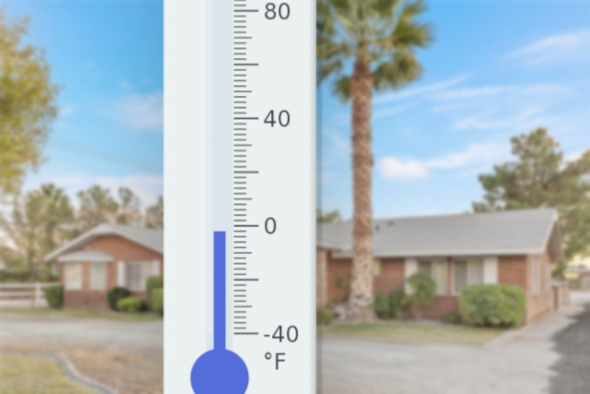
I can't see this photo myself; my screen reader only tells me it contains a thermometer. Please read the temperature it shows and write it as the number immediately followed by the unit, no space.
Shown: -2°F
